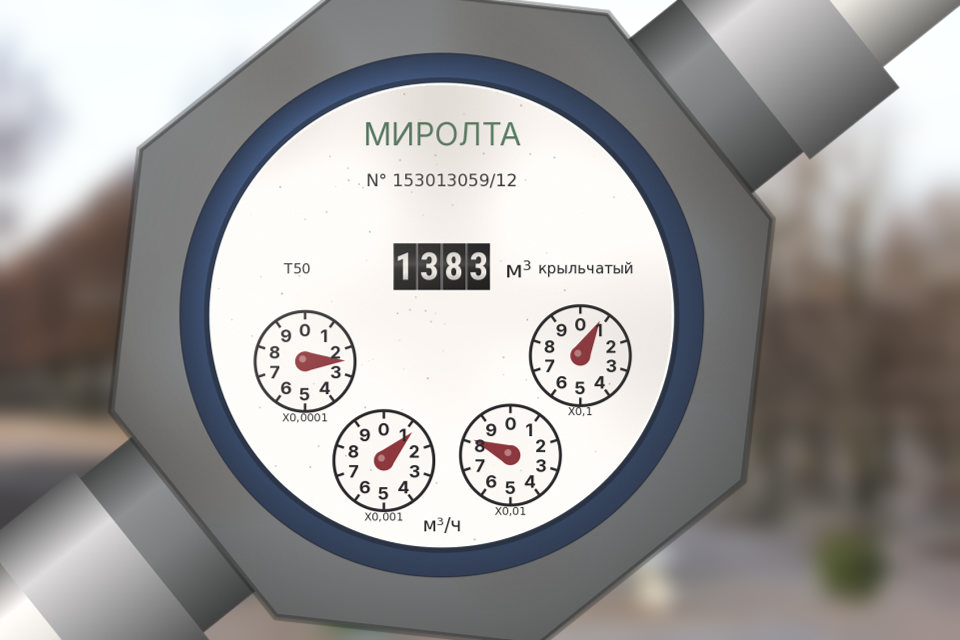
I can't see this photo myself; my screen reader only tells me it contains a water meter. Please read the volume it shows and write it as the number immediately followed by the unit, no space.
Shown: 1383.0812m³
